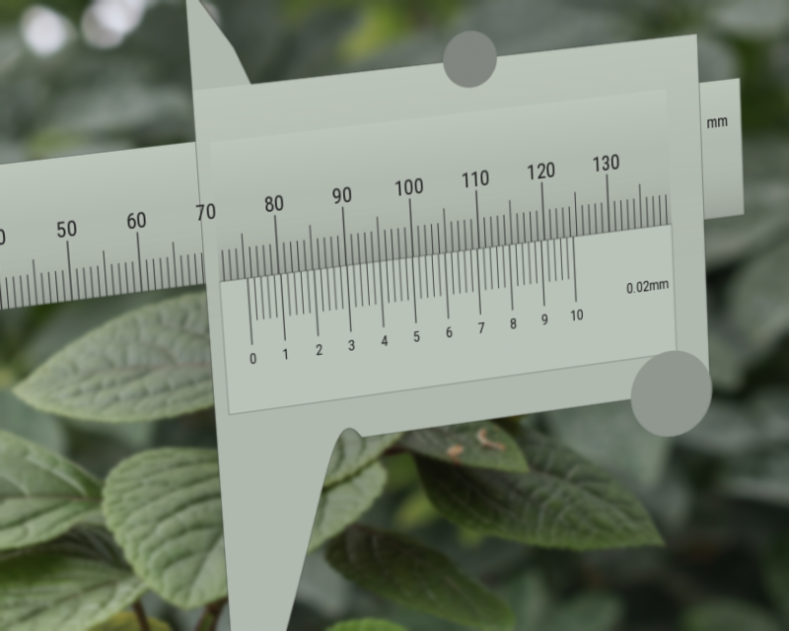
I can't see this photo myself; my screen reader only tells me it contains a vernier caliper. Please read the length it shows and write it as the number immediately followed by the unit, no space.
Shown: 75.4mm
